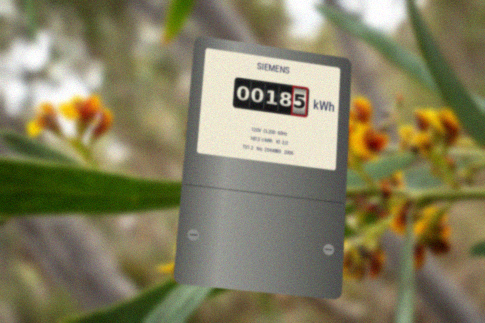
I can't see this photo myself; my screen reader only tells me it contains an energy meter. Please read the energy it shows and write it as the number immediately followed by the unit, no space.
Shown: 18.5kWh
